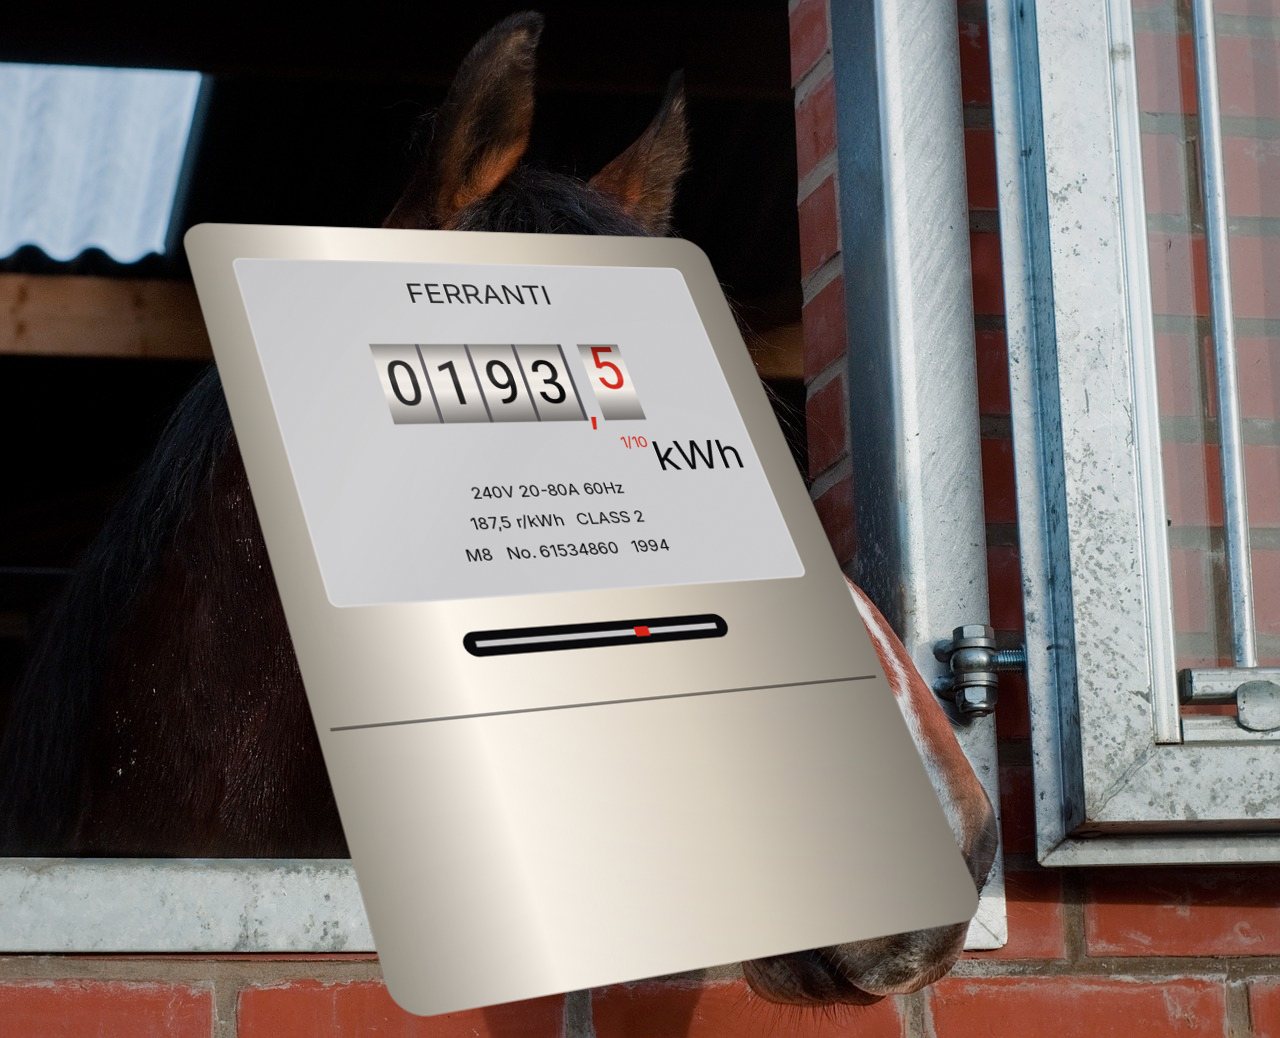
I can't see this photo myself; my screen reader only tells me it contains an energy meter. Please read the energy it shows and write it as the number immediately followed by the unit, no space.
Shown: 193.5kWh
